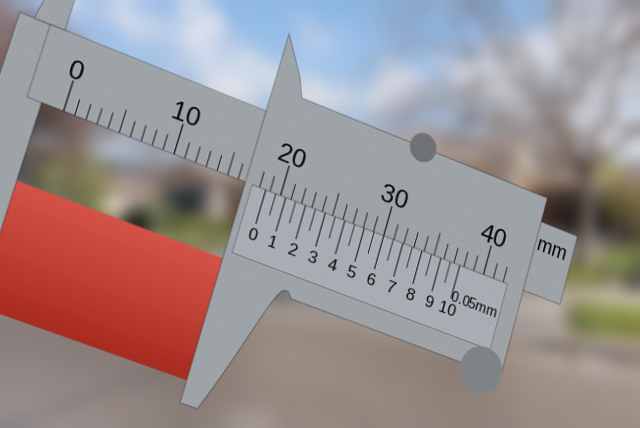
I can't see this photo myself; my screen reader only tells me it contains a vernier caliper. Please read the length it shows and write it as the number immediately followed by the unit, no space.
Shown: 18.6mm
